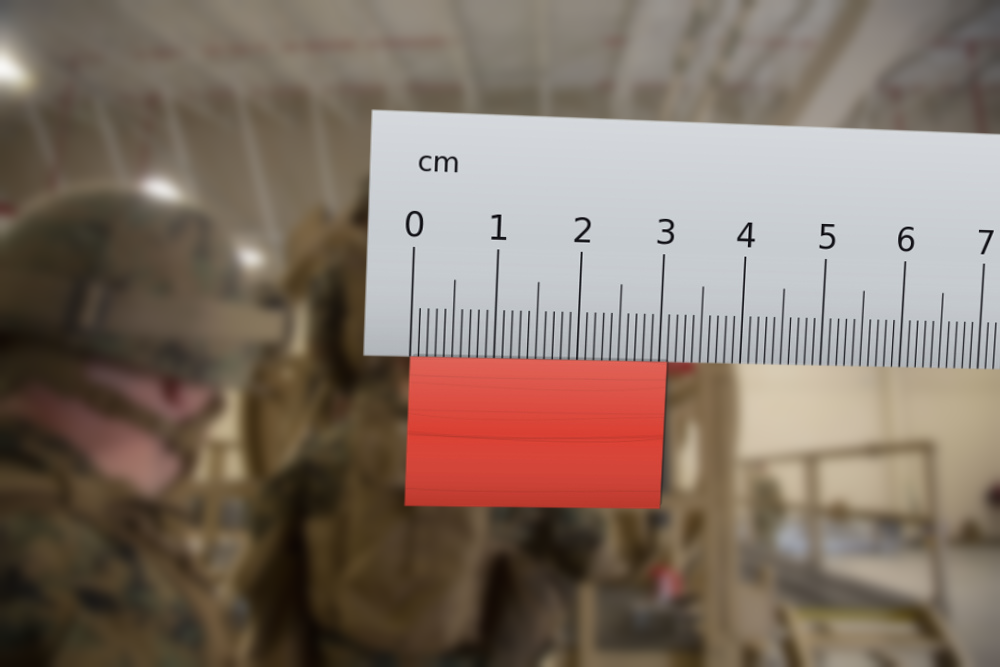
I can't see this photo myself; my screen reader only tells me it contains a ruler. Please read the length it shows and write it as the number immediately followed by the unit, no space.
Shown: 3.1cm
